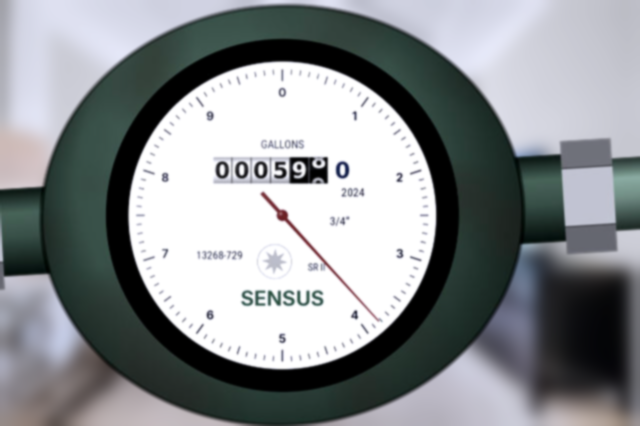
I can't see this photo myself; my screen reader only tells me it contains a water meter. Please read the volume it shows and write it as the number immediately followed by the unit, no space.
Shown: 5983.8gal
